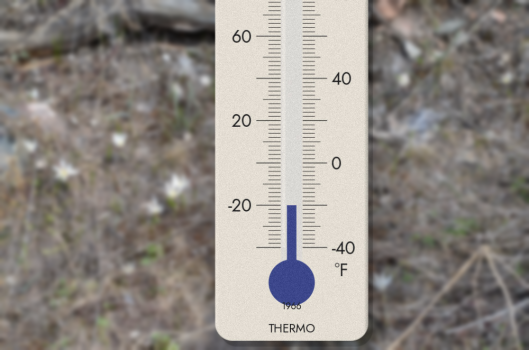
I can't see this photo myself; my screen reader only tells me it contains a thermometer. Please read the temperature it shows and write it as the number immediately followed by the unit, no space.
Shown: -20°F
